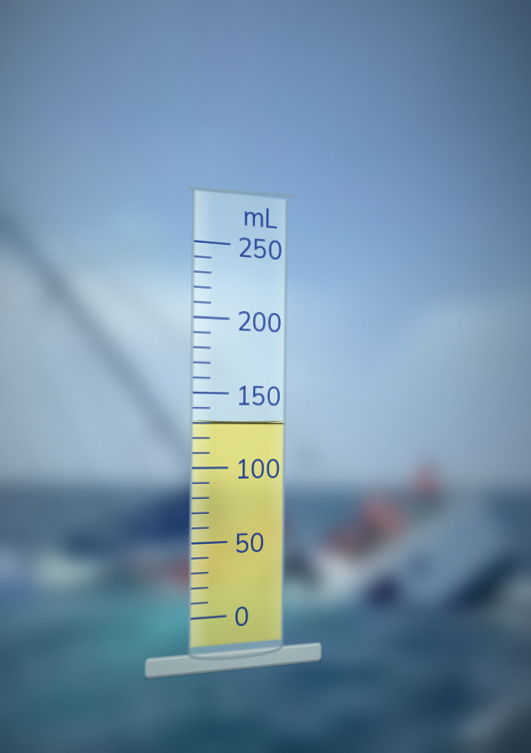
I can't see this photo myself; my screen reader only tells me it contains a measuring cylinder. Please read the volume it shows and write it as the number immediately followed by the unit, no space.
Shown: 130mL
